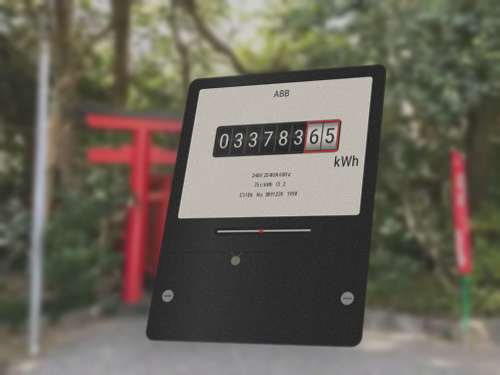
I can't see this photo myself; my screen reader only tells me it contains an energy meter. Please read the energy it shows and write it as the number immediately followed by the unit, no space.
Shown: 33783.65kWh
